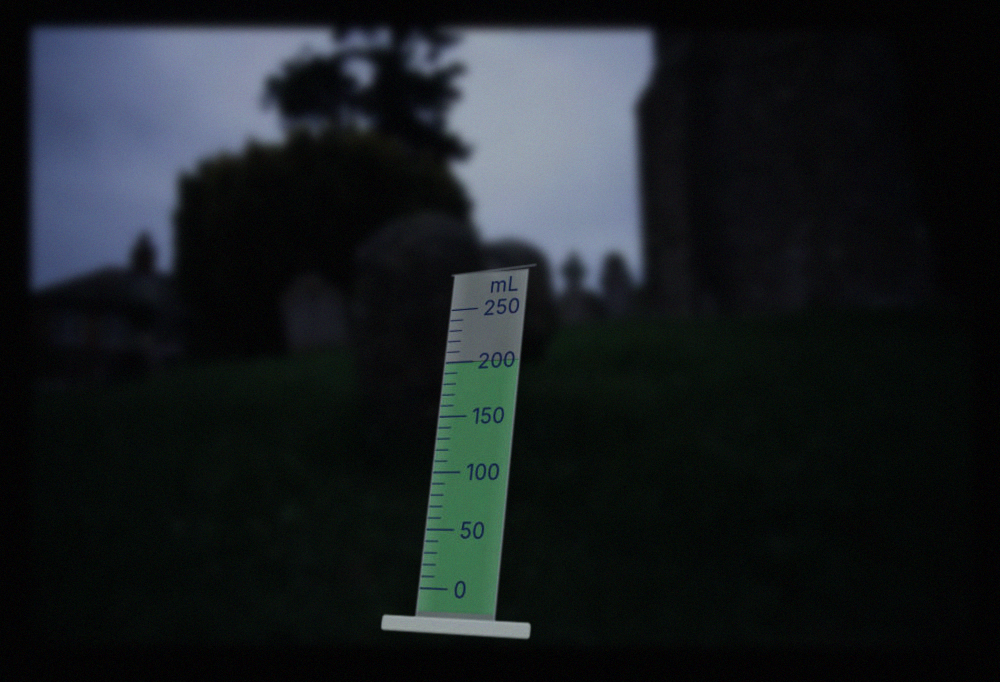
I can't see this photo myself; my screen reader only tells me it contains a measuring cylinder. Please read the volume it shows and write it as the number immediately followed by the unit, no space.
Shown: 200mL
